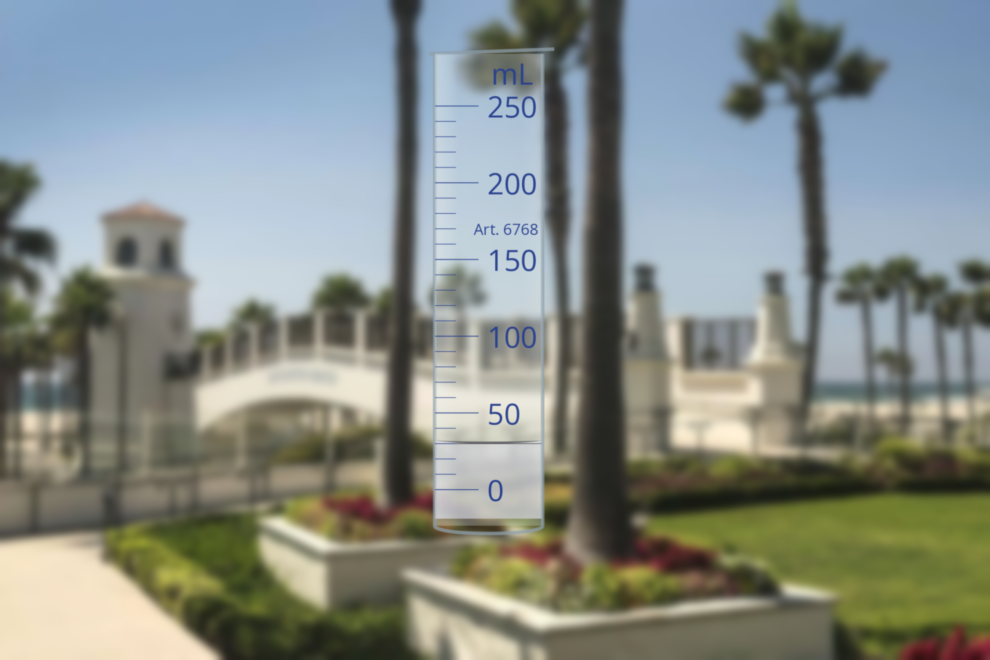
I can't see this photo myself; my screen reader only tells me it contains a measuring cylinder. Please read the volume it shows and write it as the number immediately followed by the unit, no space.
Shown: 30mL
